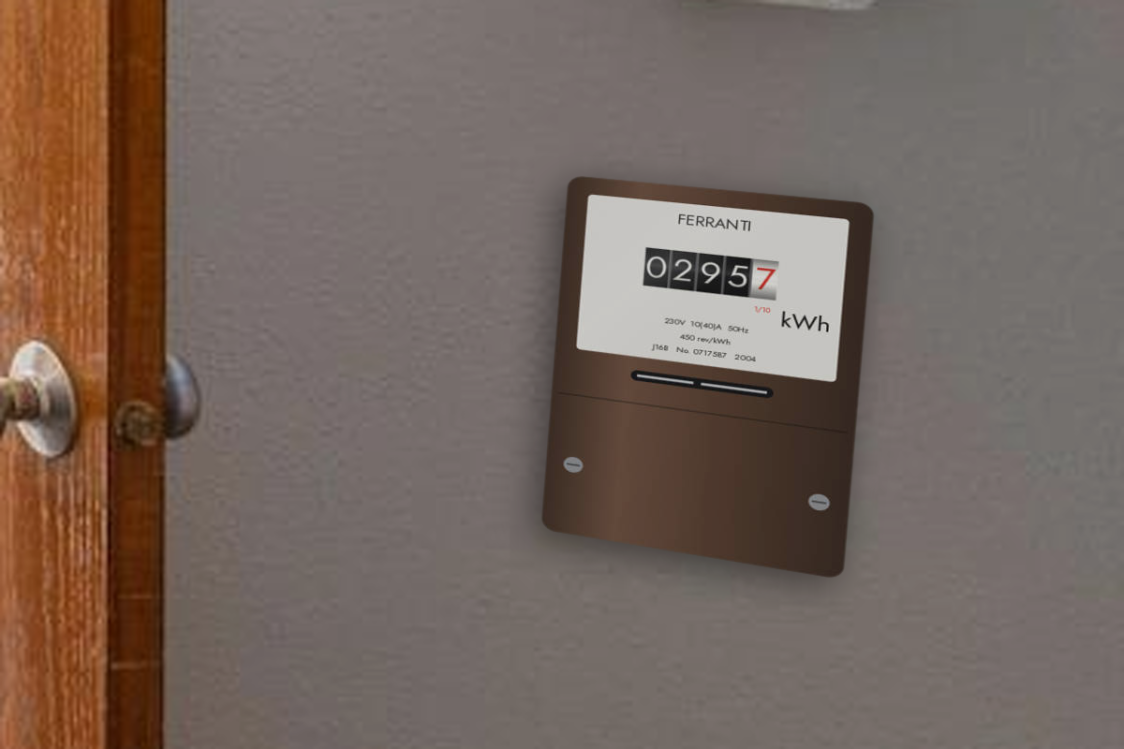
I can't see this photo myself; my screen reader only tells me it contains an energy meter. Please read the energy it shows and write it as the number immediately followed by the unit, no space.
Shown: 295.7kWh
